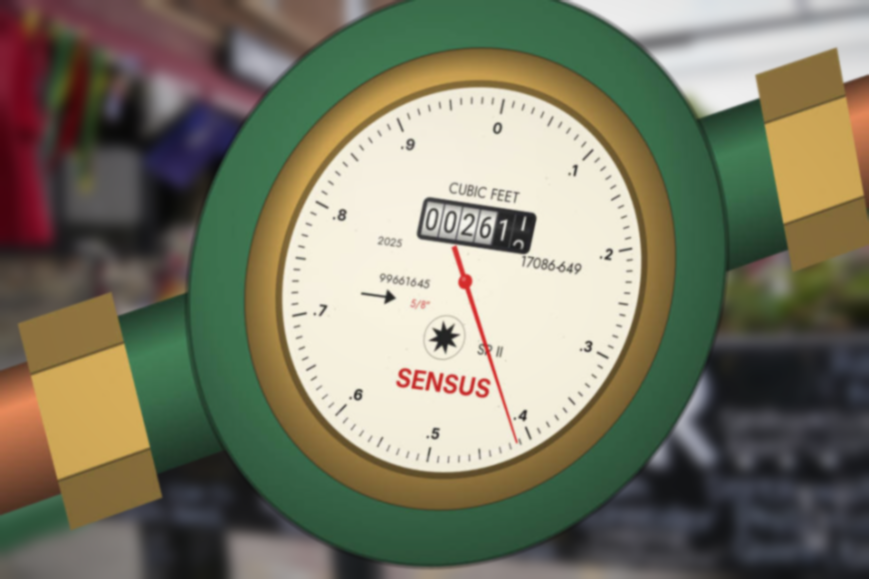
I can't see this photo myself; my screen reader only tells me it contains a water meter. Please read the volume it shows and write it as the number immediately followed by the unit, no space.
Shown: 2611.41ft³
